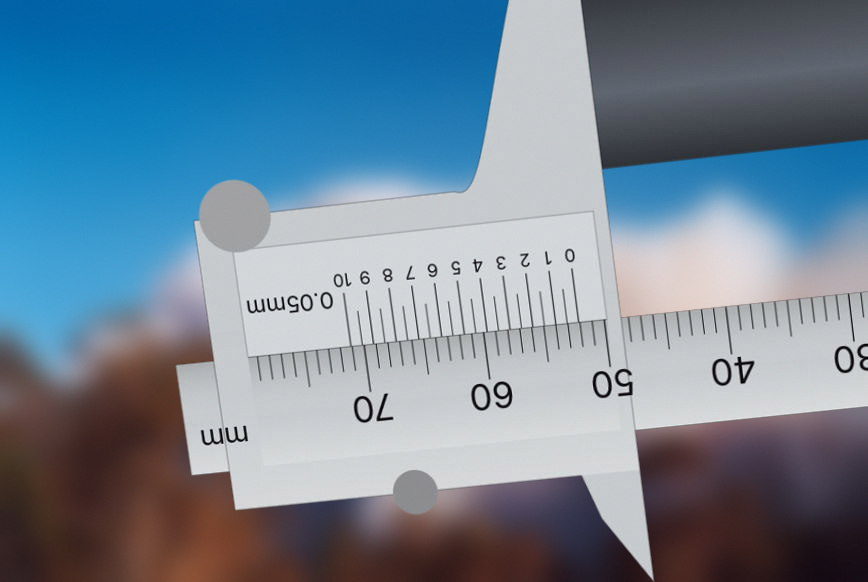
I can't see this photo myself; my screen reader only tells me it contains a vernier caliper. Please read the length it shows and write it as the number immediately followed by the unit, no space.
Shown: 52.1mm
